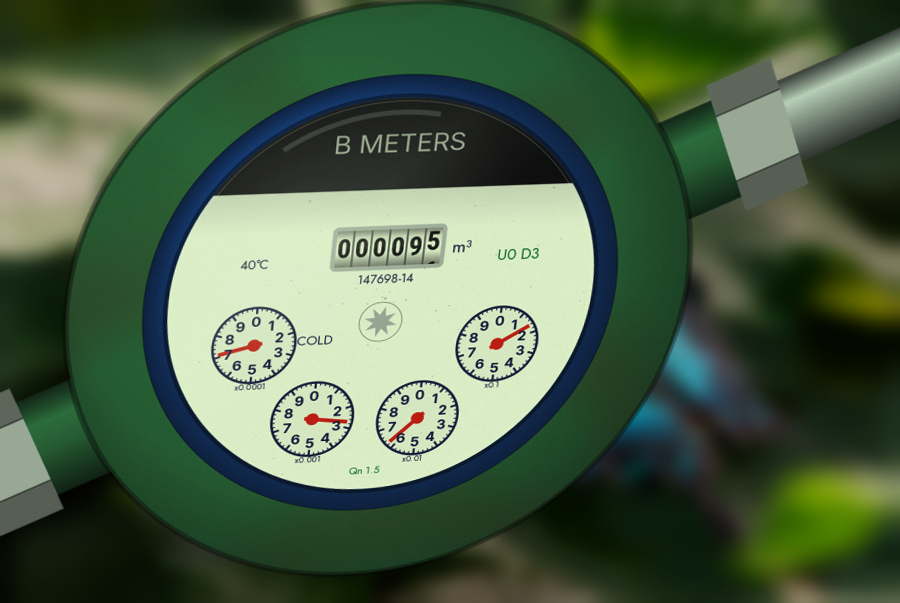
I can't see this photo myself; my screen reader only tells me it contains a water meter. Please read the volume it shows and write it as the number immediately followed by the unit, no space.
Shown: 95.1627m³
